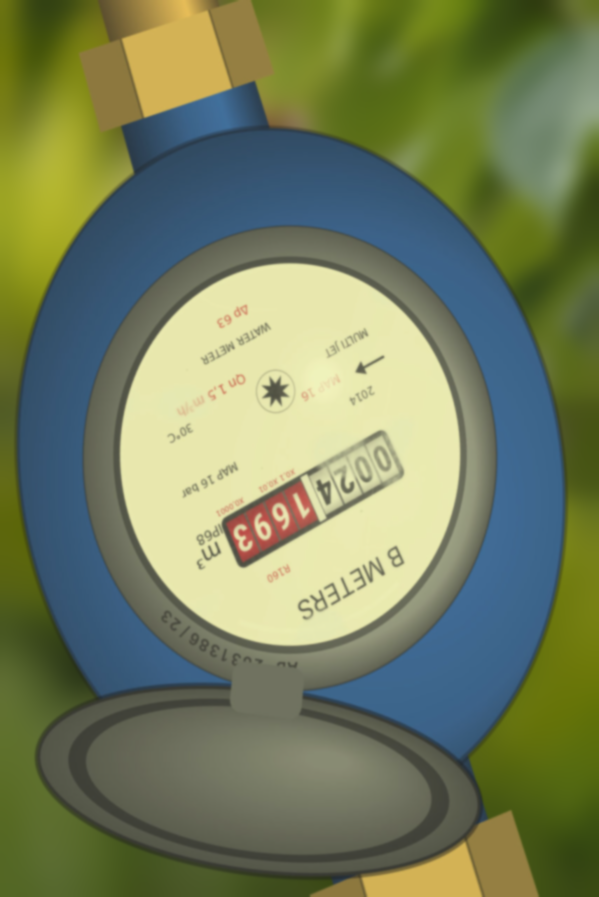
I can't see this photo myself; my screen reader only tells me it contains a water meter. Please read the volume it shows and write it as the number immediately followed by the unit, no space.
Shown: 24.1693m³
